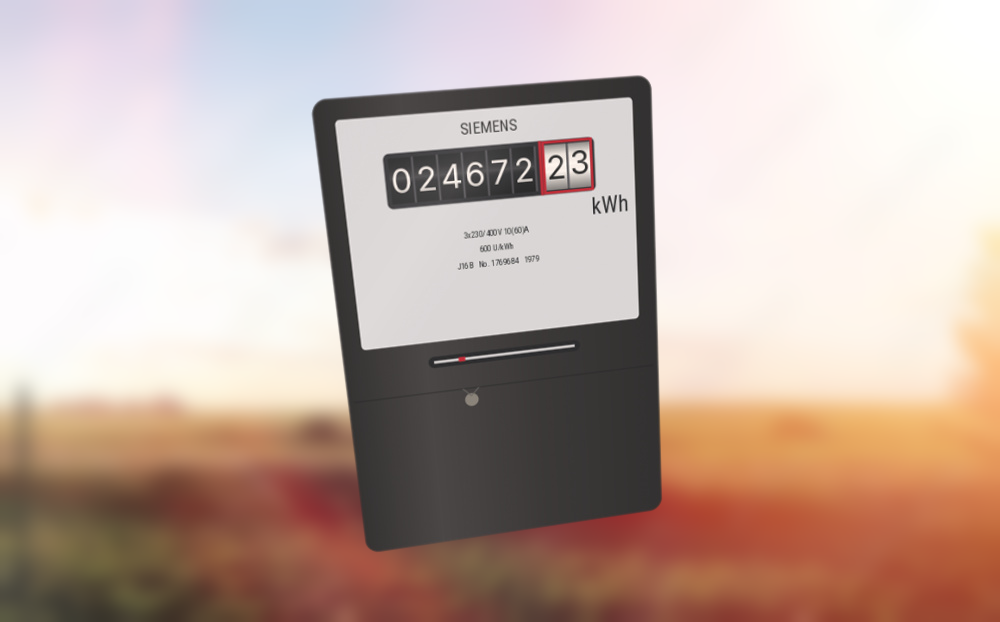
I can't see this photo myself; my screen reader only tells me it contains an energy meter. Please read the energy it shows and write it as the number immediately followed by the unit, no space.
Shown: 24672.23kWh
